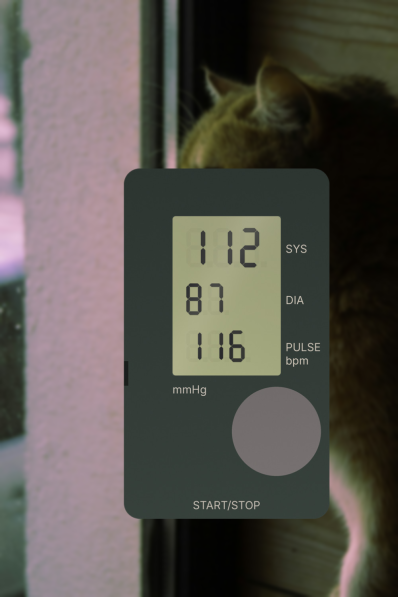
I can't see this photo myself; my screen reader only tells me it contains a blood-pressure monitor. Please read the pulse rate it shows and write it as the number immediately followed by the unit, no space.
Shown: 116bpm
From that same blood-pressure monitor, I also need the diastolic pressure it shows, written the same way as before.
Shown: 87mmHg
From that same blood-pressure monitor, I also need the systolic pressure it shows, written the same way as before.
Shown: 112mmHg
